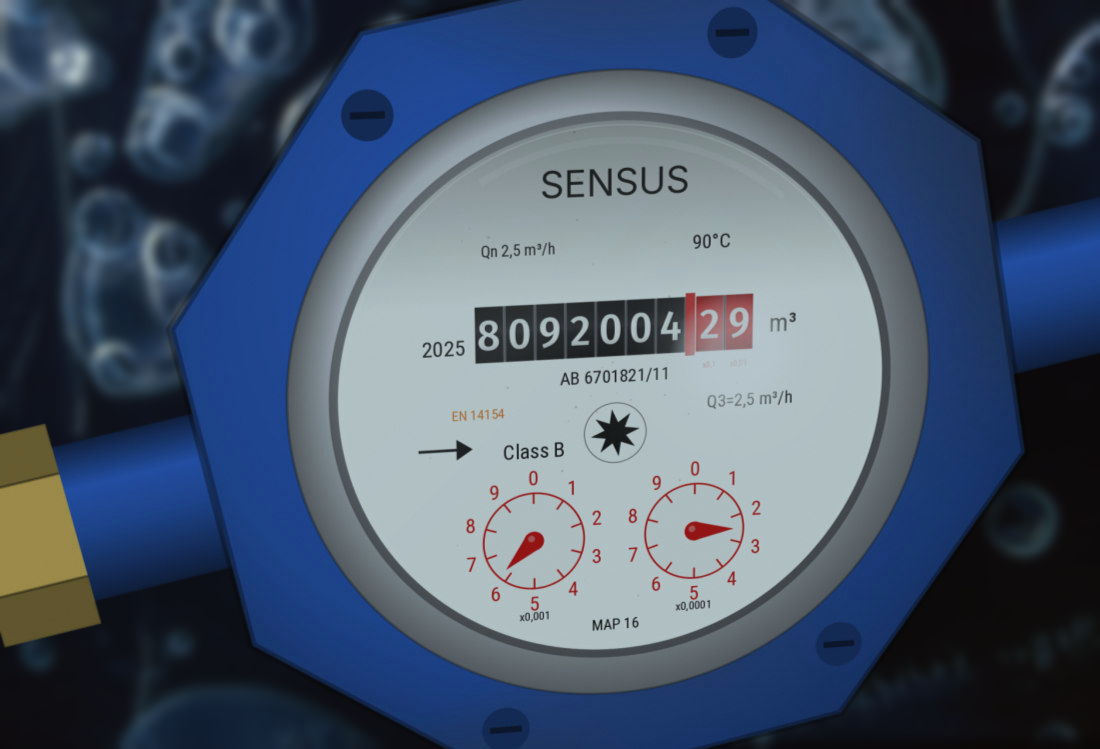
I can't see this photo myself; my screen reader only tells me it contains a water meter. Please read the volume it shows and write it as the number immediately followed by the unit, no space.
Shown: 8092004.2962m³
